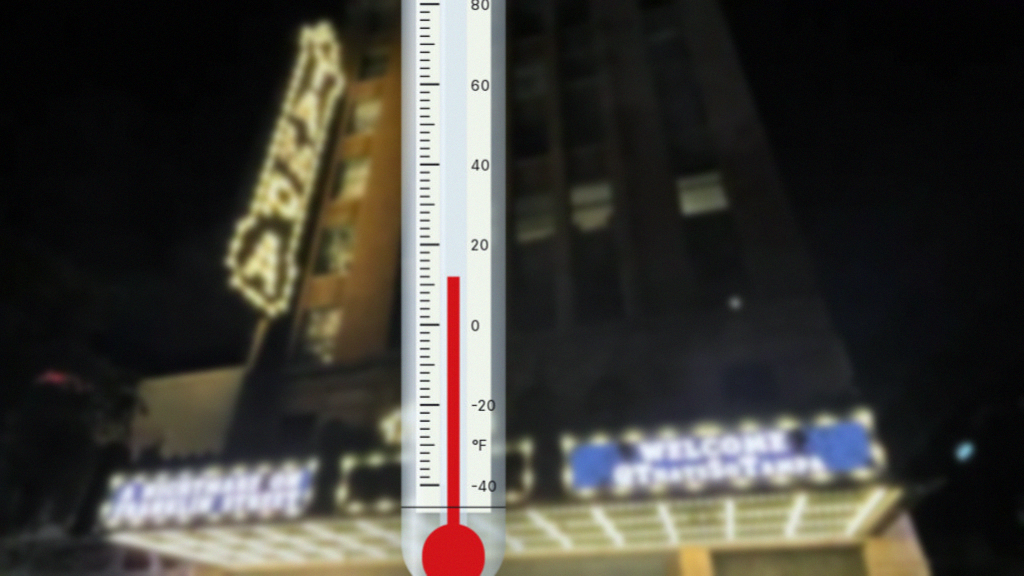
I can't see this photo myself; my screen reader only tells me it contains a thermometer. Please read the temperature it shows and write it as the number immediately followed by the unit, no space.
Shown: 12°F
